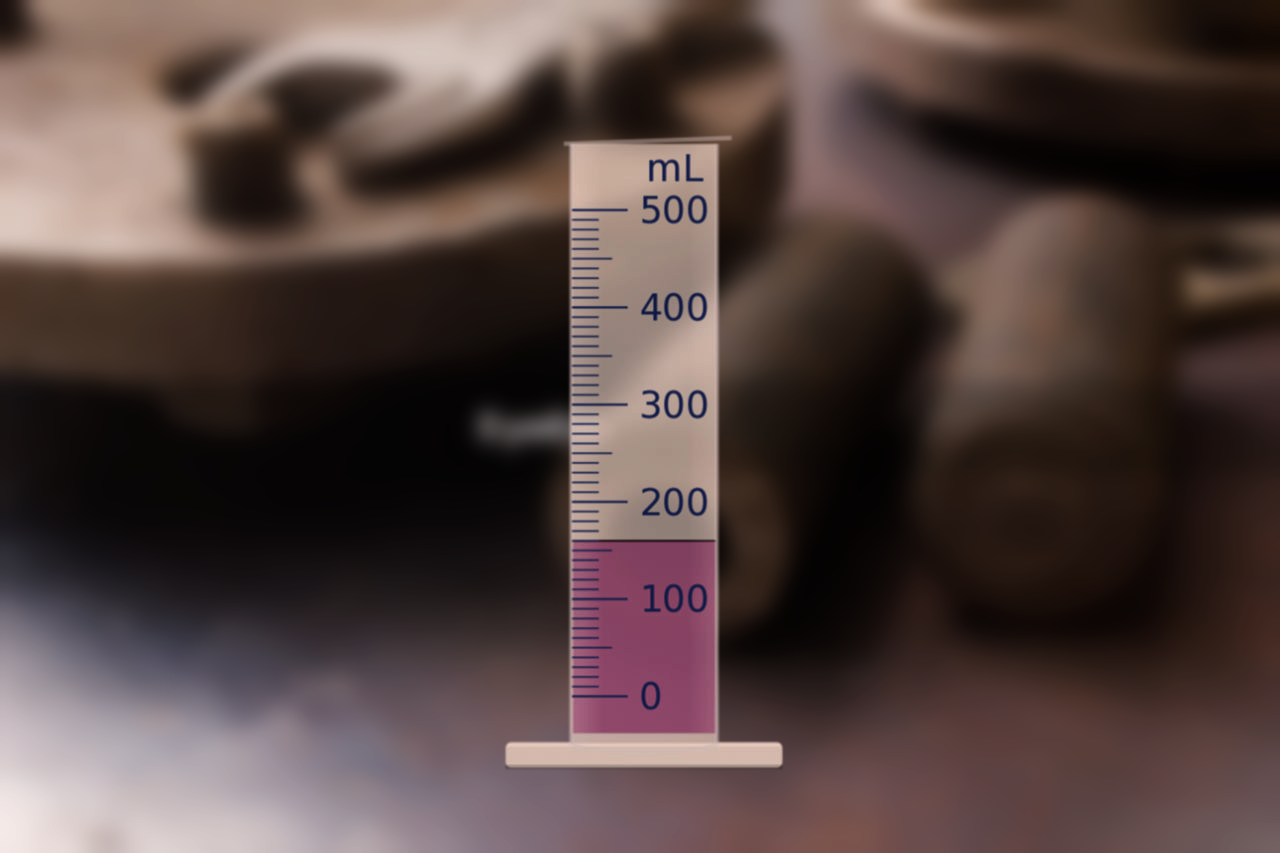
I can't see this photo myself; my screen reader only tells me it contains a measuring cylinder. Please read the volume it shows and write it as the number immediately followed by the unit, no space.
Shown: 160mL
